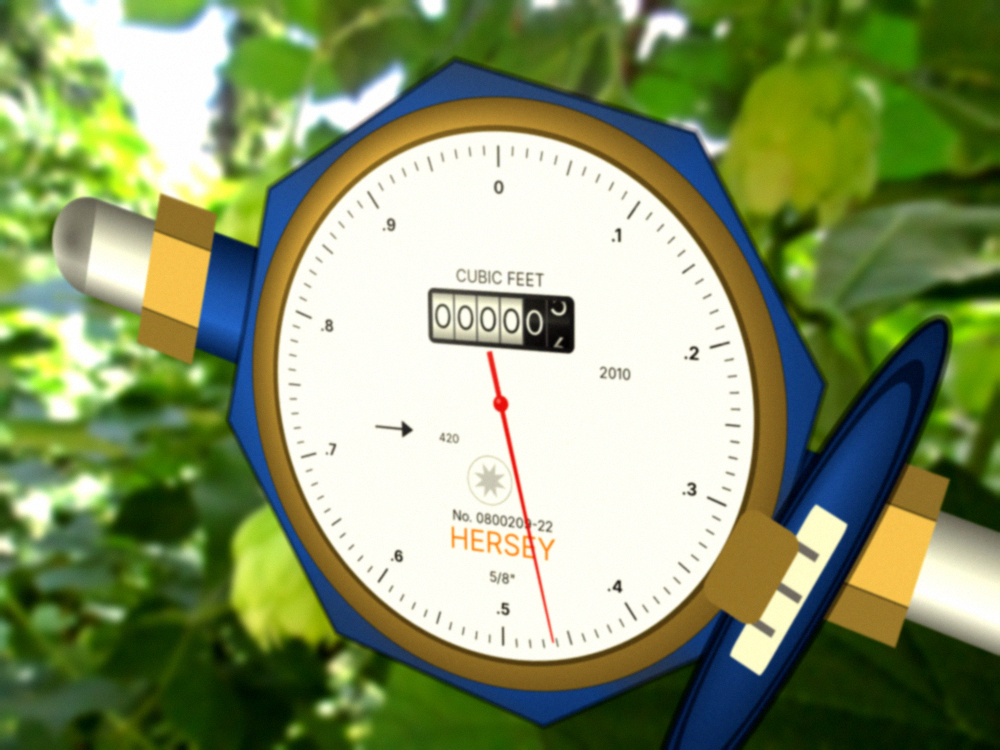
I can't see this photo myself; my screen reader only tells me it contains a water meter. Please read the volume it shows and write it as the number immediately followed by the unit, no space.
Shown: 5.46ft³
